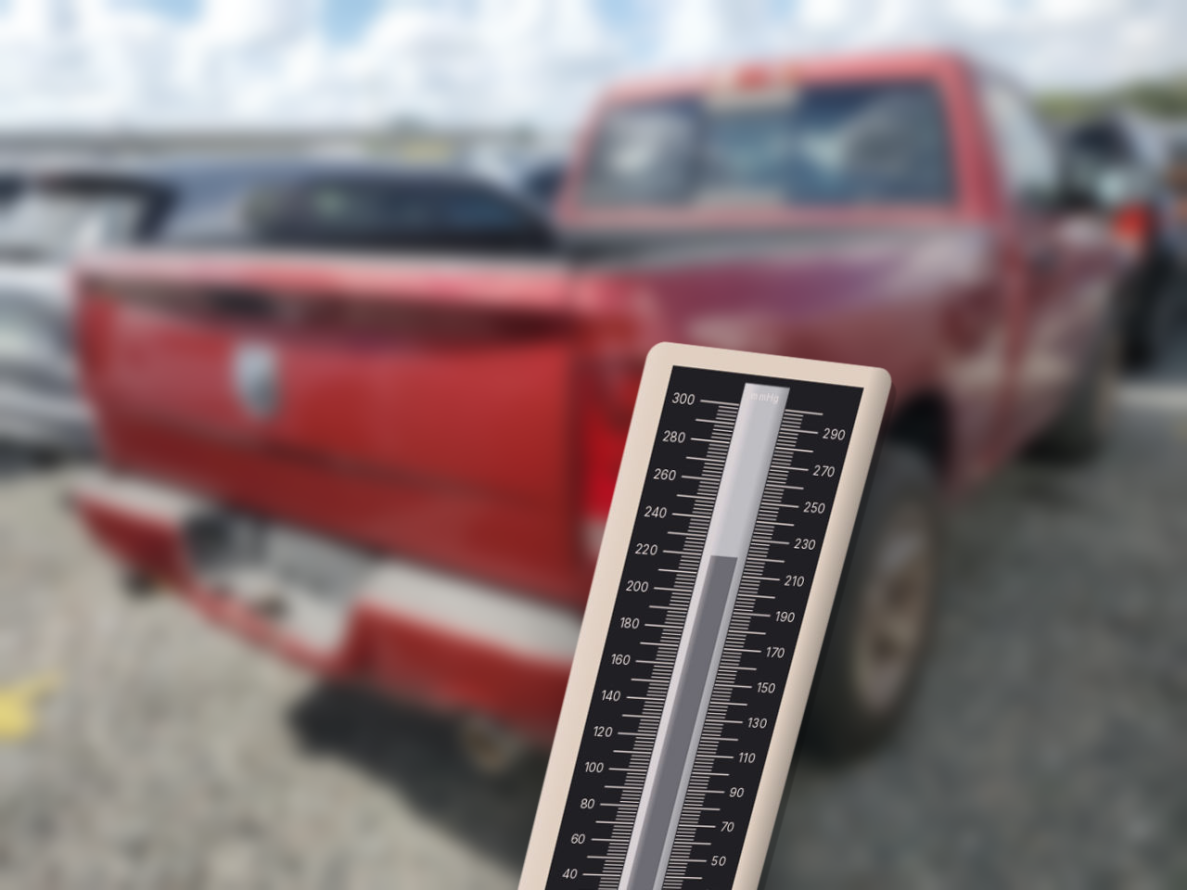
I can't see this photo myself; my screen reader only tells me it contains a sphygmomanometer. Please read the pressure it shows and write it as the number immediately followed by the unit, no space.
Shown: 220mmHg
